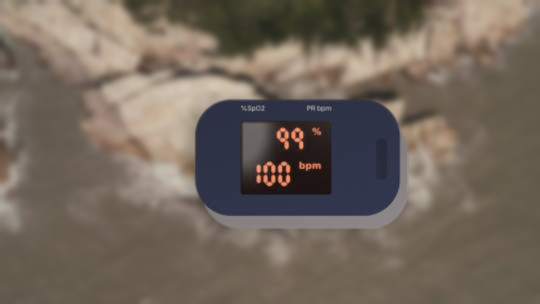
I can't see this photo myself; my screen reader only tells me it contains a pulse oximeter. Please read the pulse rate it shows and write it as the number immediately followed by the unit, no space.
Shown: 100bpm
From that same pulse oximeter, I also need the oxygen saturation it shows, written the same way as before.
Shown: 99%
